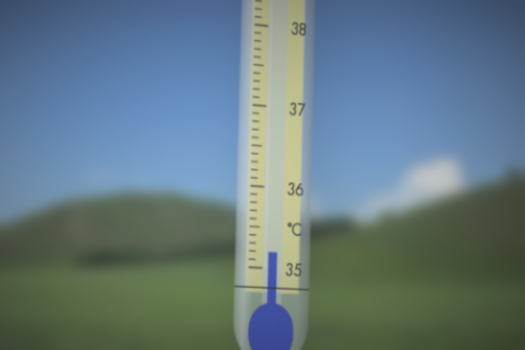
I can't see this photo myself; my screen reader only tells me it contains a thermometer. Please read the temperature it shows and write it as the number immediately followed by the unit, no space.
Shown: 35.2°C
